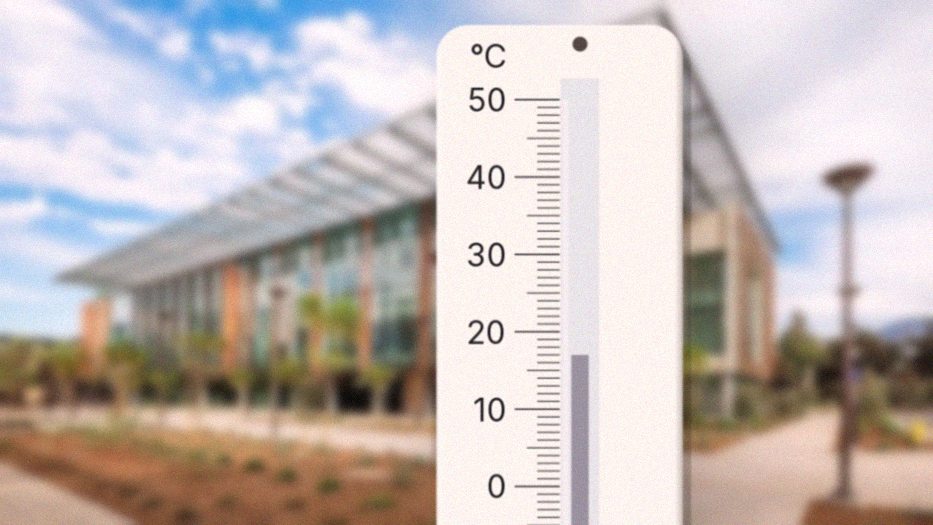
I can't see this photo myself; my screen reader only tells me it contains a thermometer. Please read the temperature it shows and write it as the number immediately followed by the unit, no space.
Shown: 17°C
